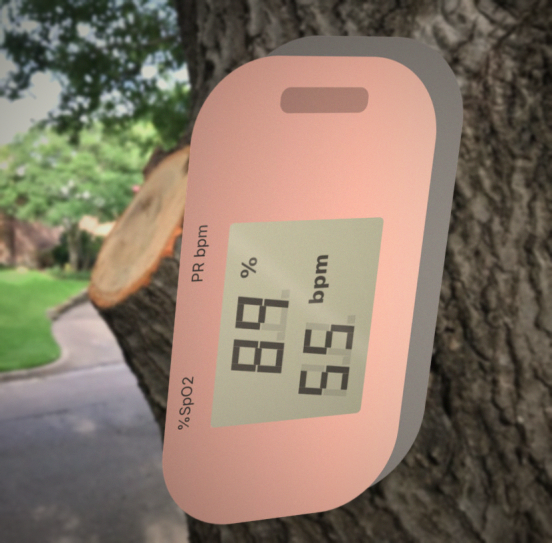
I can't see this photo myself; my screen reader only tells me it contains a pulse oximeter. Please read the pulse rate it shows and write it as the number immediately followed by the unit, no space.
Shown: 55bpm
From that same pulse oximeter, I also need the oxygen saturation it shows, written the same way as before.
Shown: 89%
